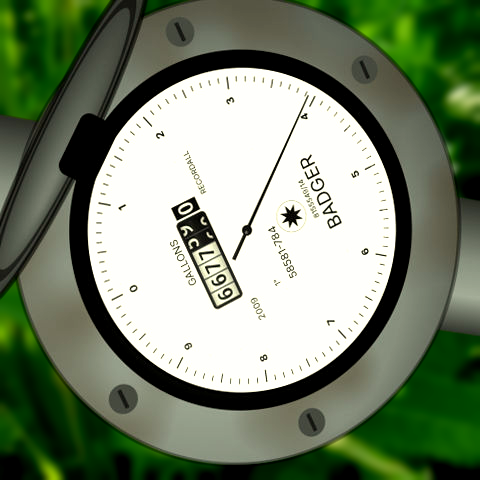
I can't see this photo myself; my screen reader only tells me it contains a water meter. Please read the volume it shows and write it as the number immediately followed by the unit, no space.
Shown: 6677593.9gal
